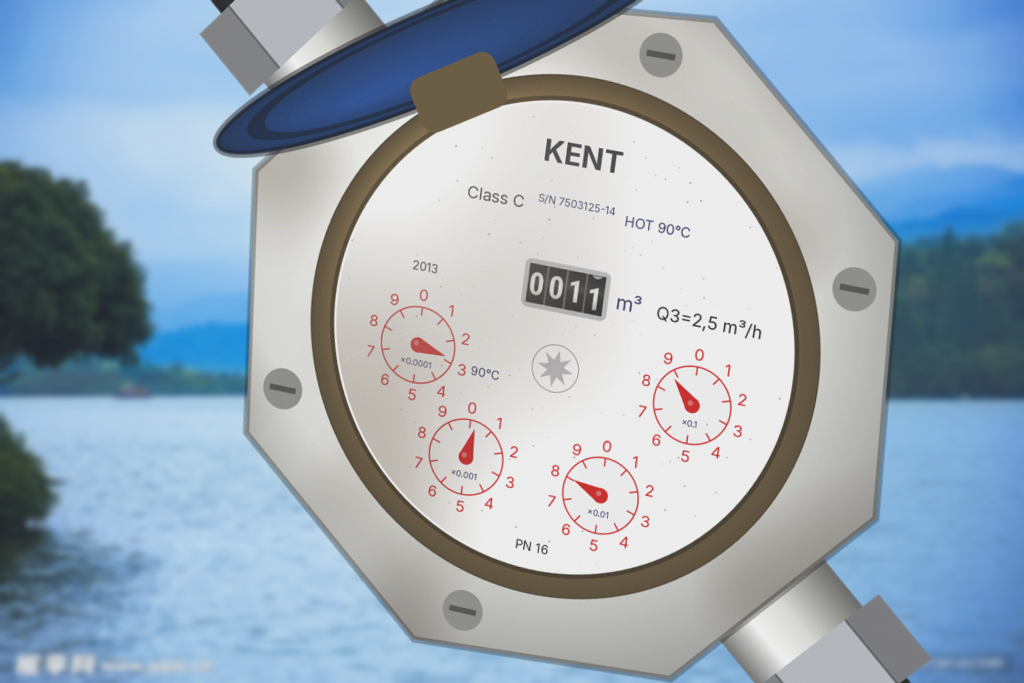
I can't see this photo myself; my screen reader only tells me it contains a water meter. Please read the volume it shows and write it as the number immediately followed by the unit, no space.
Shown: 10.8802m³
